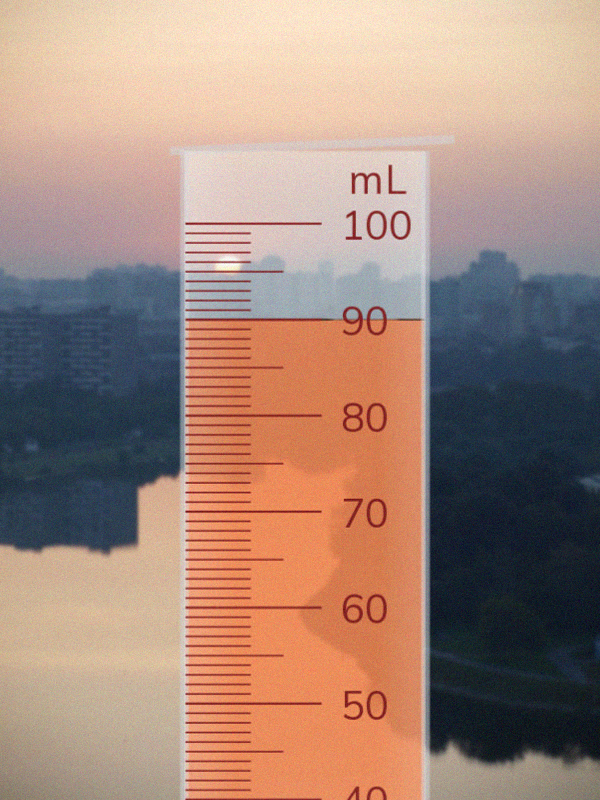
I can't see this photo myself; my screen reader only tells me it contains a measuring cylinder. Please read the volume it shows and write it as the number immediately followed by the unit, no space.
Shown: 90mL
